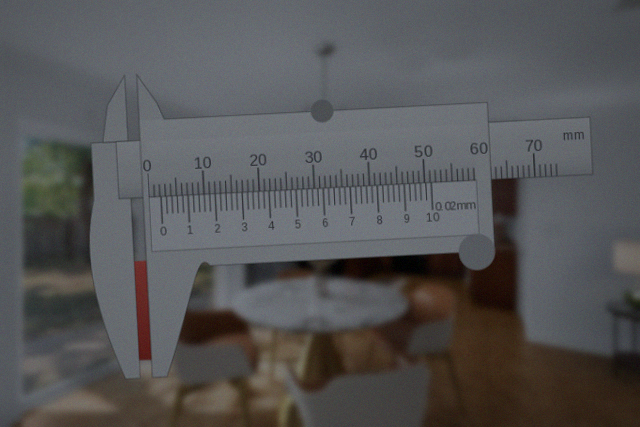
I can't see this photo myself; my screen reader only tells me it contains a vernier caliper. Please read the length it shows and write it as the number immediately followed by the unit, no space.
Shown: 2.2mm
